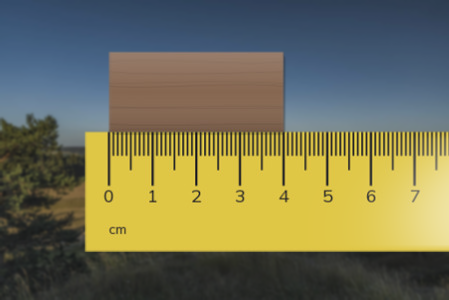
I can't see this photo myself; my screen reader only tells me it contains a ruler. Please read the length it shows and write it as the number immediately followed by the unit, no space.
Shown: 4cm
